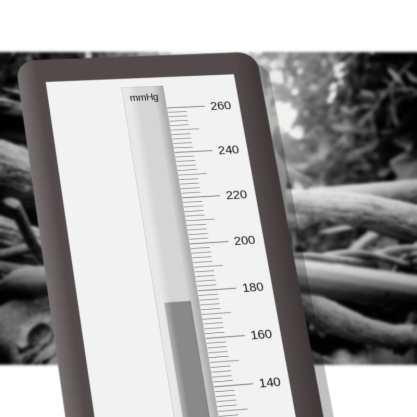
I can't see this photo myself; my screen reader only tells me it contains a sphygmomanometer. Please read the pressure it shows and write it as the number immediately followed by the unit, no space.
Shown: 176mmHg
